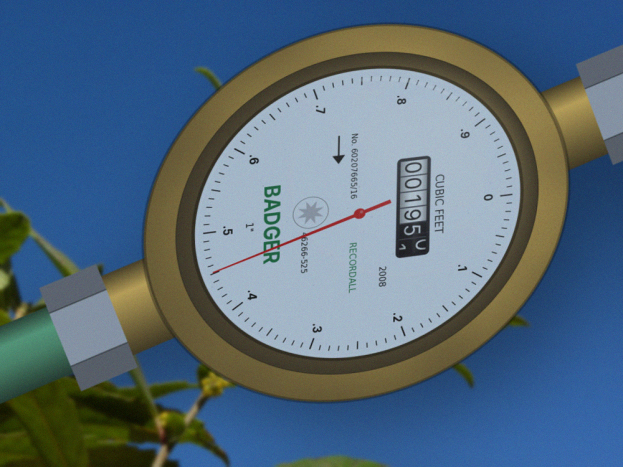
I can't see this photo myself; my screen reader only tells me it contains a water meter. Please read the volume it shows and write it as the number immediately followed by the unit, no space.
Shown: 1950.45ft³
